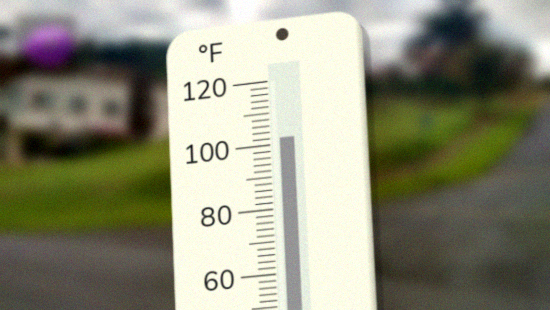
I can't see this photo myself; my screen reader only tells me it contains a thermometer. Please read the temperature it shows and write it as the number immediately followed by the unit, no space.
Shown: 102°F
